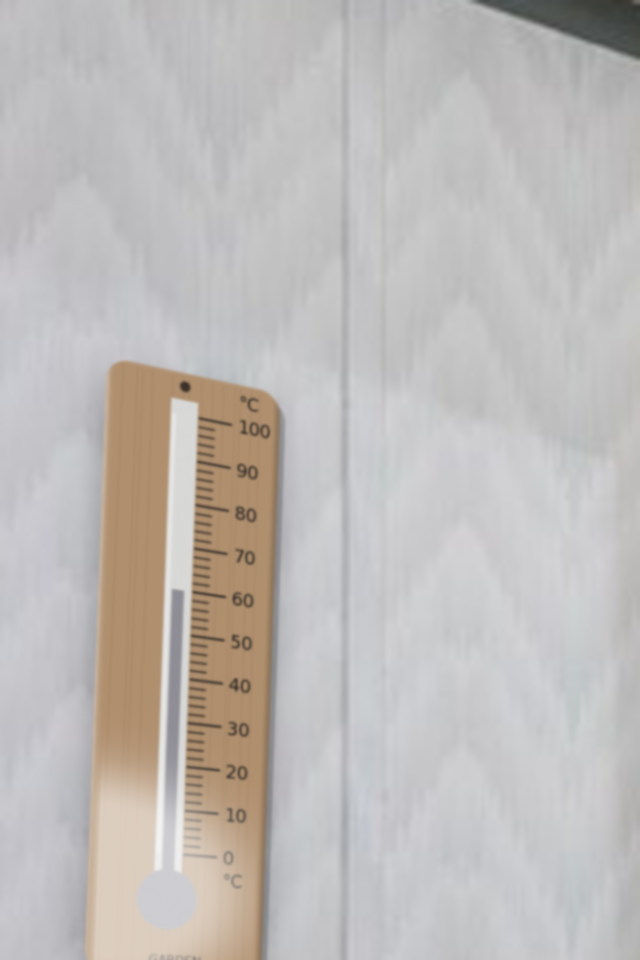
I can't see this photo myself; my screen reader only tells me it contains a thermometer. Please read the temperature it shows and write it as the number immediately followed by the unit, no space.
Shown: 60°C
